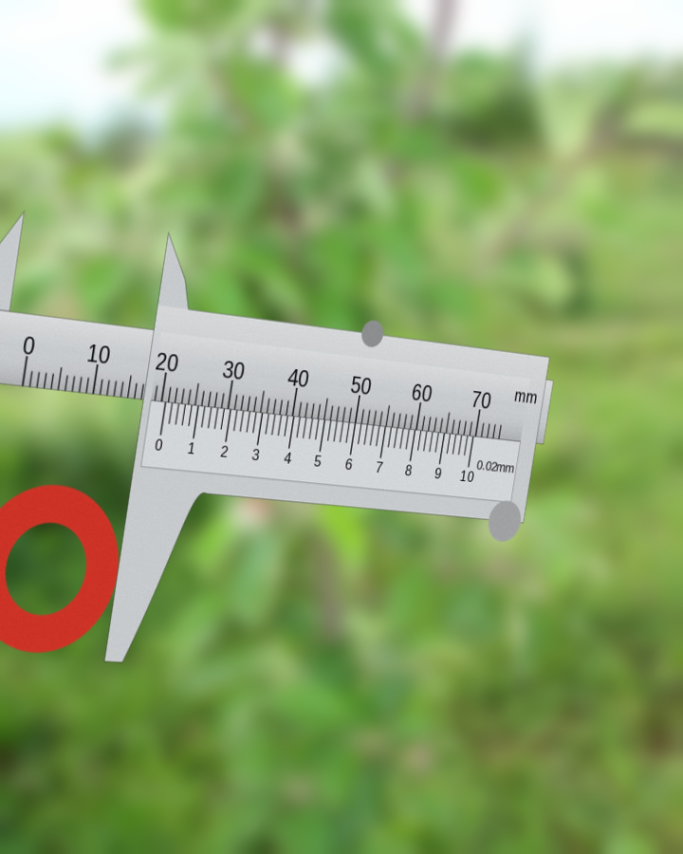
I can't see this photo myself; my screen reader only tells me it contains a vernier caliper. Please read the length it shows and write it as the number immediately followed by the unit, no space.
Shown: 20.6mm
